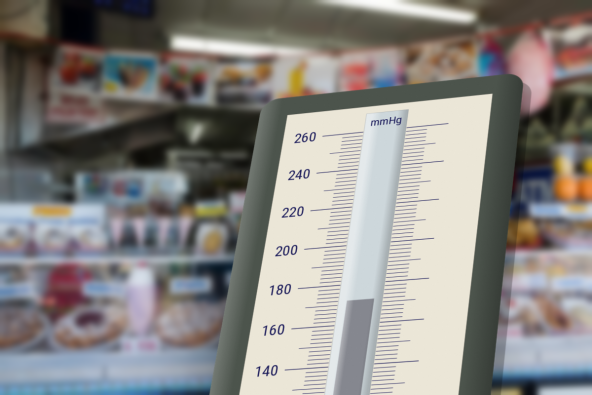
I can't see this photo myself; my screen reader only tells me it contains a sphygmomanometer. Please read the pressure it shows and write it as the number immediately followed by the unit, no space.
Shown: 172mmHg
